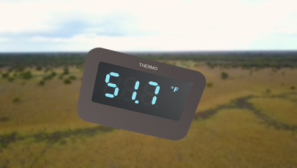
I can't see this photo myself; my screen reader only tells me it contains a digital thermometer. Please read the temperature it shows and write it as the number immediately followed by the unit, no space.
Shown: 51.7°F
